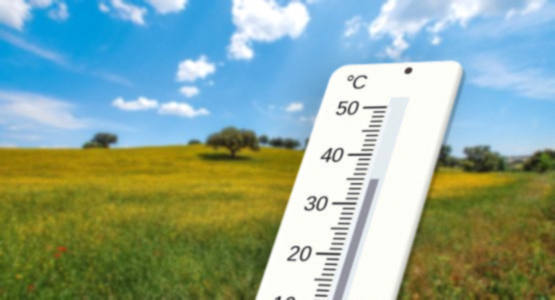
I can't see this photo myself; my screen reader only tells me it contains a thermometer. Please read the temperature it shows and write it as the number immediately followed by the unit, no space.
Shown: 35°C
